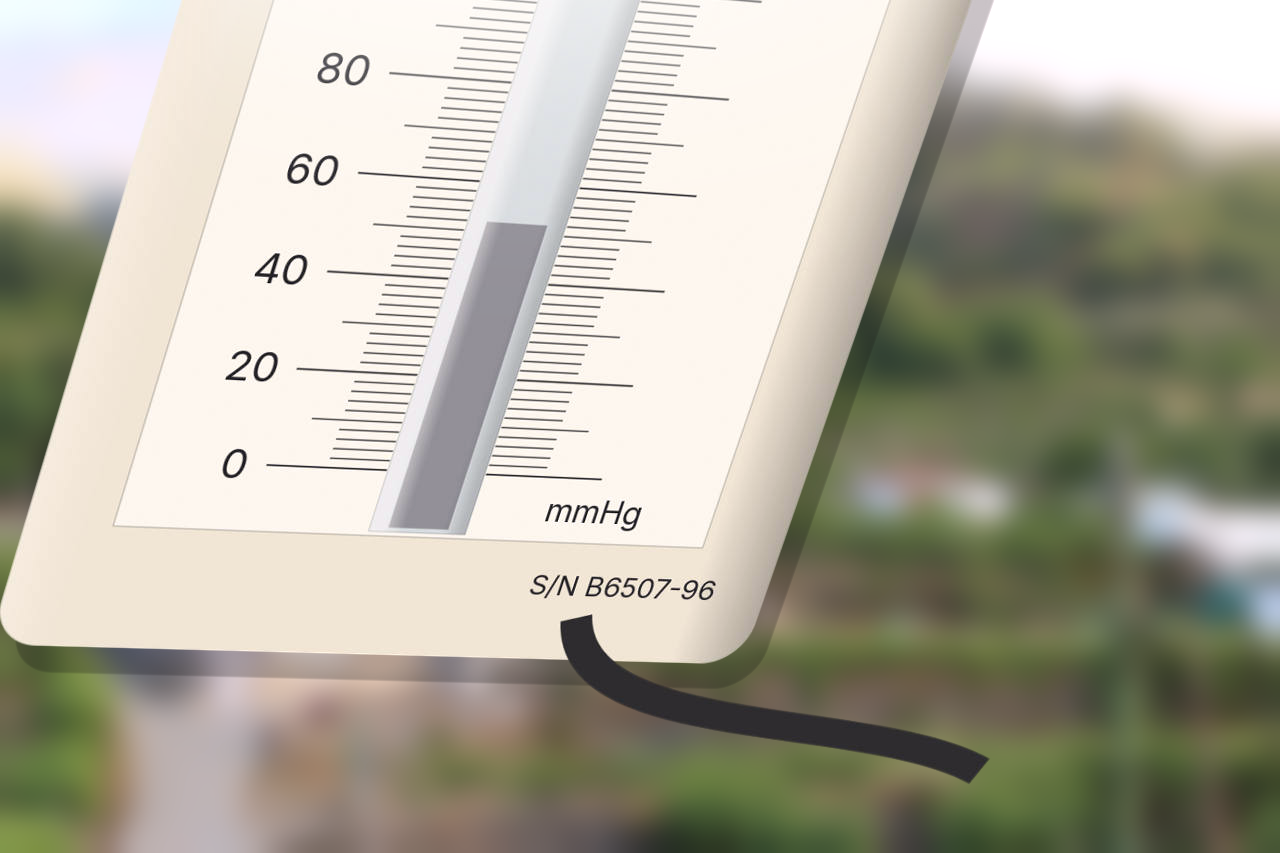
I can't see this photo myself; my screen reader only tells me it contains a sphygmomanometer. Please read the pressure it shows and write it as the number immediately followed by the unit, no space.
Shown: 52mmHg
